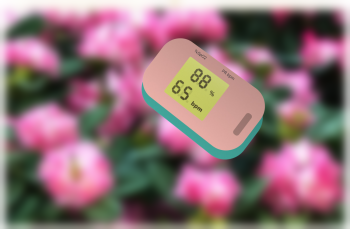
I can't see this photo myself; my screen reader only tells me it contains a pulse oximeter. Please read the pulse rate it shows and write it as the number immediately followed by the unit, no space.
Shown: 65bpm
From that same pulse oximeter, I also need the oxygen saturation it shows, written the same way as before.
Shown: 88%
